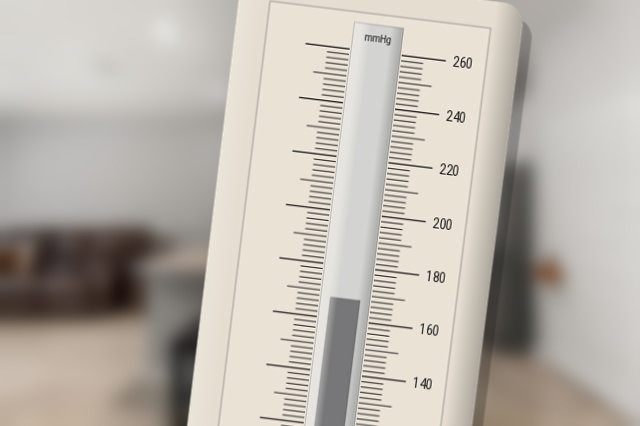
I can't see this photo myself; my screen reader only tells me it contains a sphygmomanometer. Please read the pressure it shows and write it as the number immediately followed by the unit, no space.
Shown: 168mmHg
